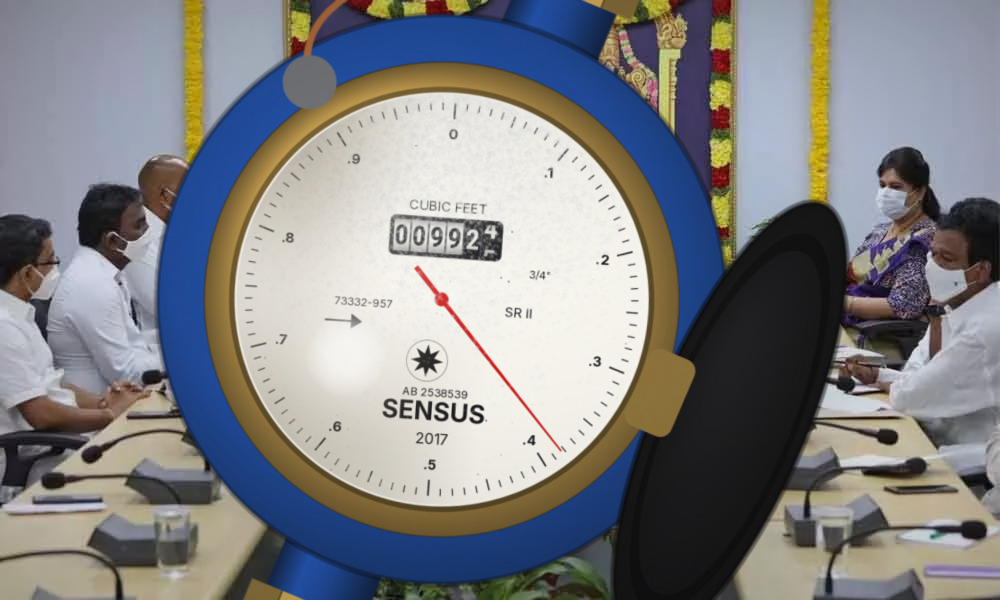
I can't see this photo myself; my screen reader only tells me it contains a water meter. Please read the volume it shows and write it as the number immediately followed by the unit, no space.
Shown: 9924.38ft³
